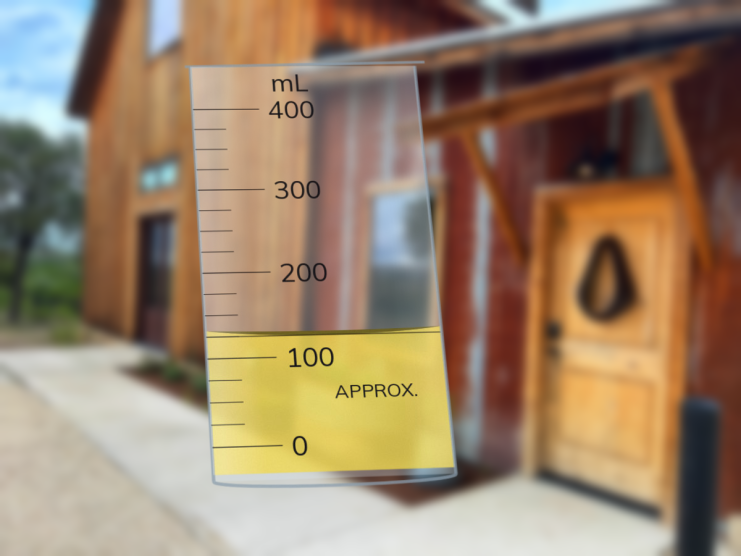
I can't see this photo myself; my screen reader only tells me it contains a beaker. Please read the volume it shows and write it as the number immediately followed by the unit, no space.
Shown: 125mL
